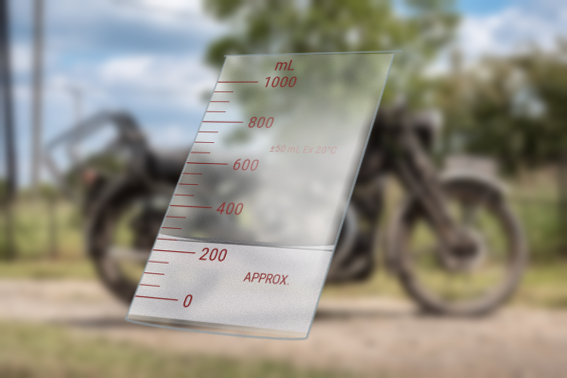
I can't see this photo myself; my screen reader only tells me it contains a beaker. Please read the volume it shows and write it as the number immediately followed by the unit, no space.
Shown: 250mL
